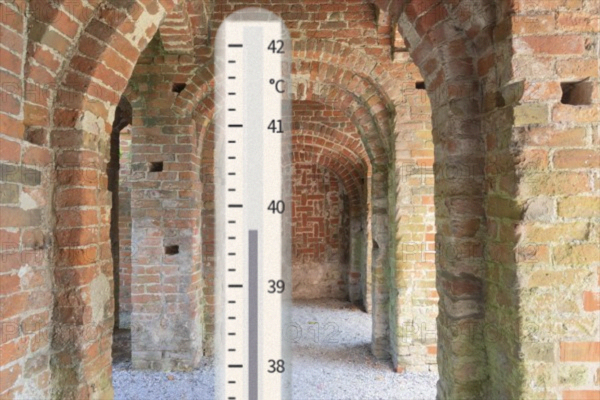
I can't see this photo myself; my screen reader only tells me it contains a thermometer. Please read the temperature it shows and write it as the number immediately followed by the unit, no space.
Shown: 39.7°C
